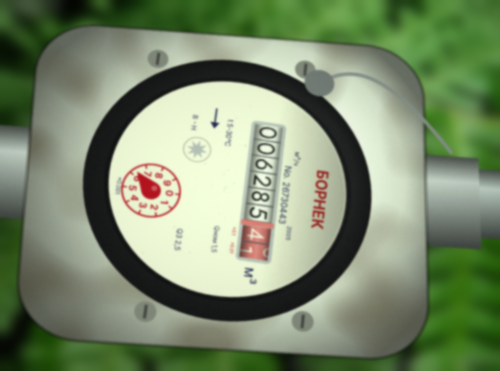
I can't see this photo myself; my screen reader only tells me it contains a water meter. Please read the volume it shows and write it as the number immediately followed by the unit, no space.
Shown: 6285.406m³
